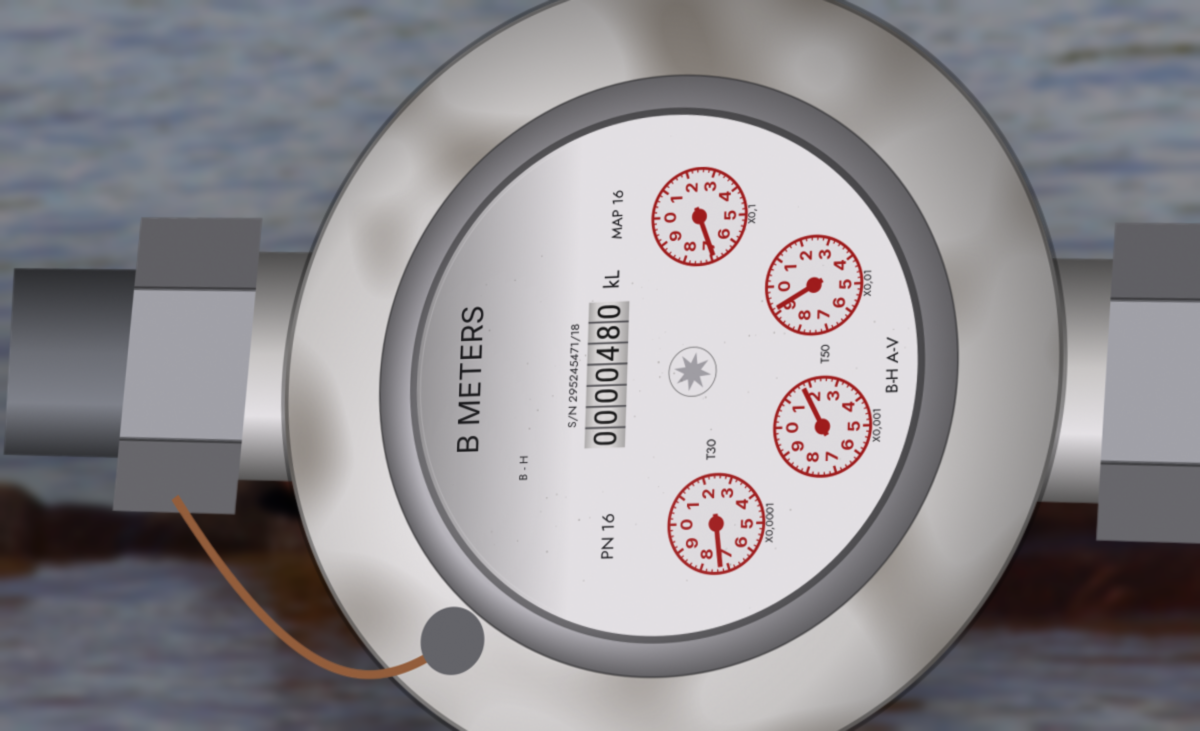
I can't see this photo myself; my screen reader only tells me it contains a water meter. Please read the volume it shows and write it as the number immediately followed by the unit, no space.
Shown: 480.6917kL
